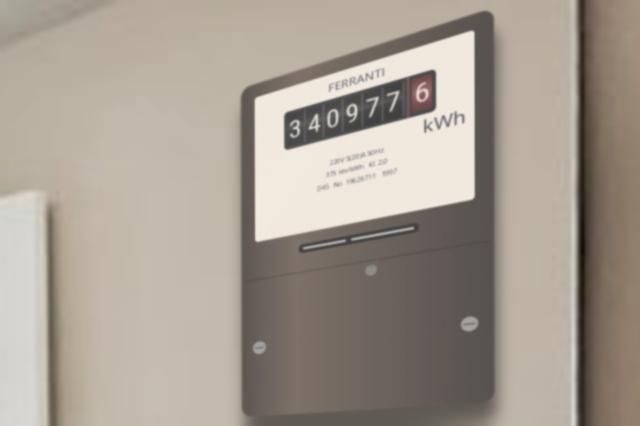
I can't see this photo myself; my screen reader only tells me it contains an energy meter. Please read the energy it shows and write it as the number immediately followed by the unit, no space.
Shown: 340977.6kWh
